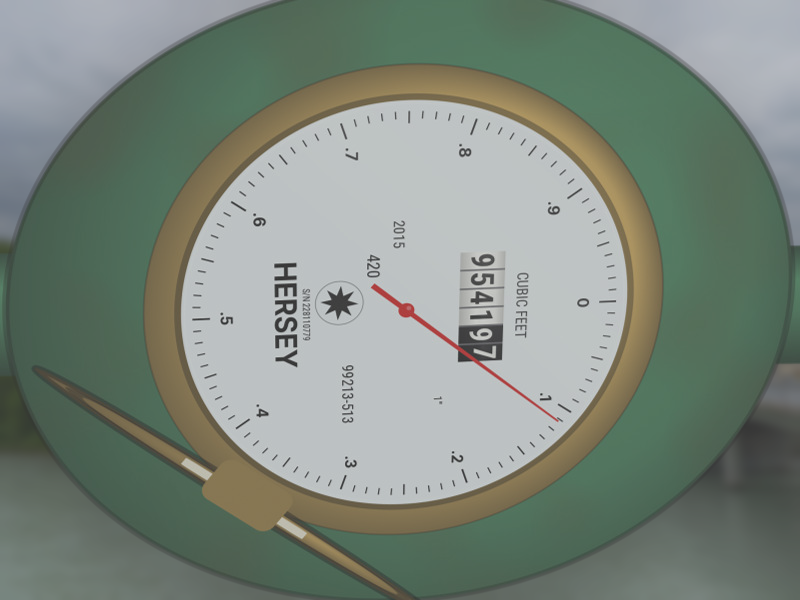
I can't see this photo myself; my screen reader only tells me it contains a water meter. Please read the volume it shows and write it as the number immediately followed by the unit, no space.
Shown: 954197.11ft³
